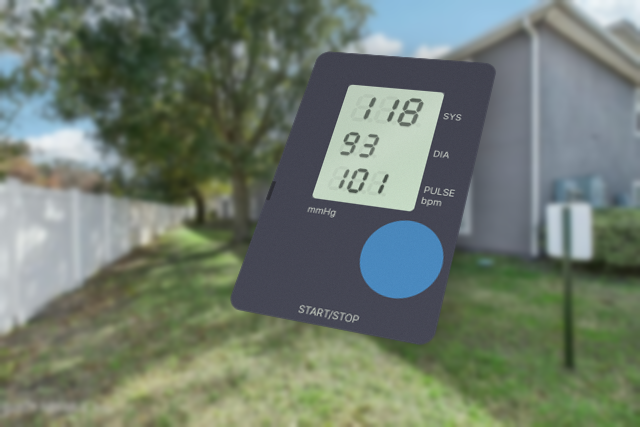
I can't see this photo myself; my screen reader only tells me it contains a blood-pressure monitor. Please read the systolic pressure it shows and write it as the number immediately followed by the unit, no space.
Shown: 118mmHg
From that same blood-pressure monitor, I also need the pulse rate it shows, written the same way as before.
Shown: 101bpm
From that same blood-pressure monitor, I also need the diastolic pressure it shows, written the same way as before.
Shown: 93mmHg
